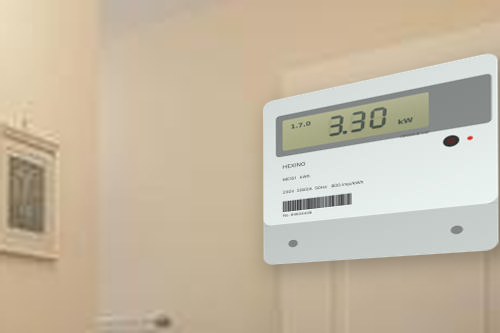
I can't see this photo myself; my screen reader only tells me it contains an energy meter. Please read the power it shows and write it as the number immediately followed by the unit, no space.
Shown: 3.30kW
